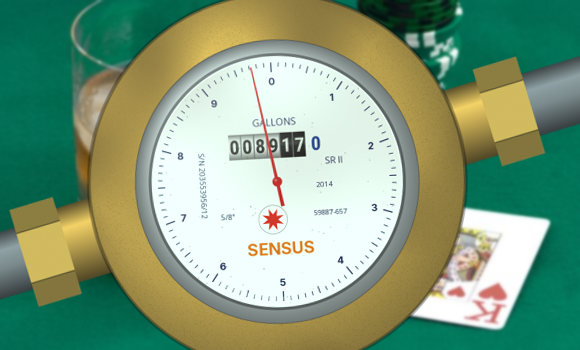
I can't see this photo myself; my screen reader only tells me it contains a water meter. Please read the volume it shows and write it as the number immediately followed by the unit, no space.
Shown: 89169.7gal
